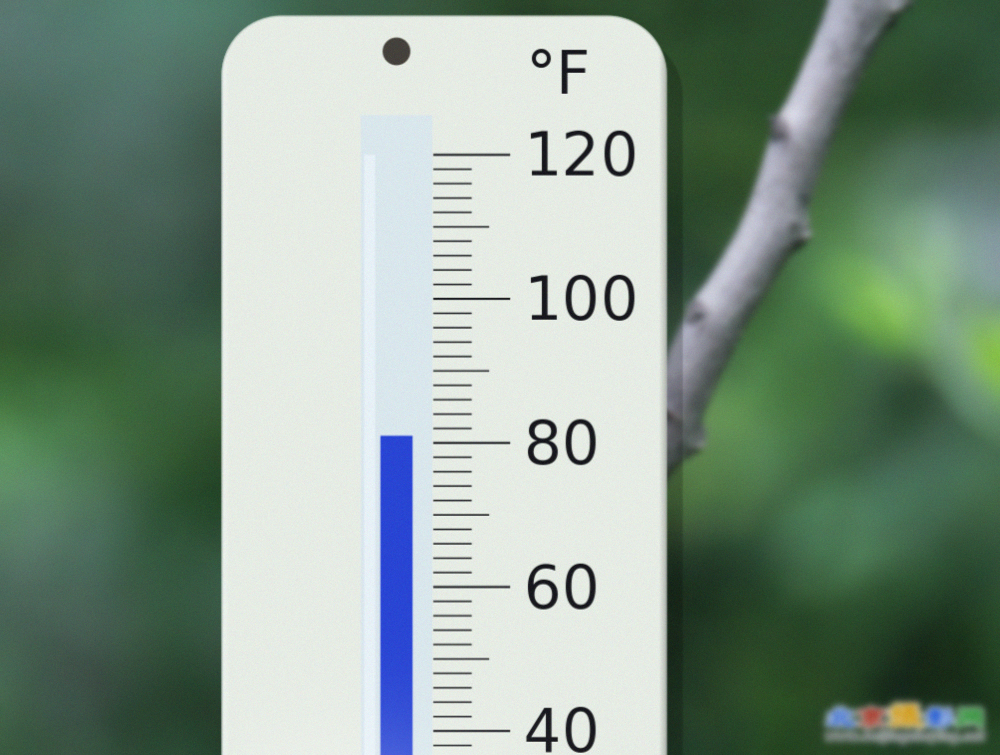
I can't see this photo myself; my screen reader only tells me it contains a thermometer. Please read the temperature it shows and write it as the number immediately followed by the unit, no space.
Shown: 81°F
